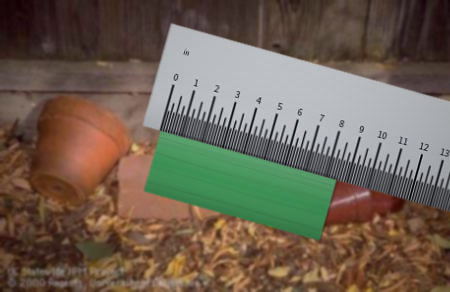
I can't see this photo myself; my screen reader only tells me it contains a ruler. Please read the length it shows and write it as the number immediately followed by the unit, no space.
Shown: 8.5in
